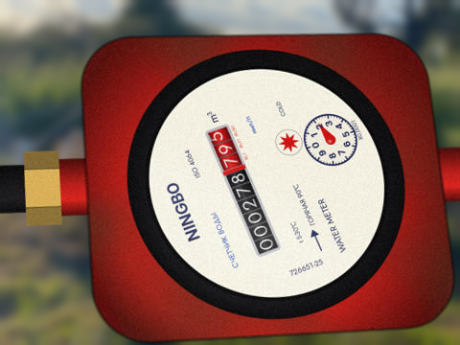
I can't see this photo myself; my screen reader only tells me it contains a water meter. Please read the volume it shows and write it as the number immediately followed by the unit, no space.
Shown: 278.7952m³
